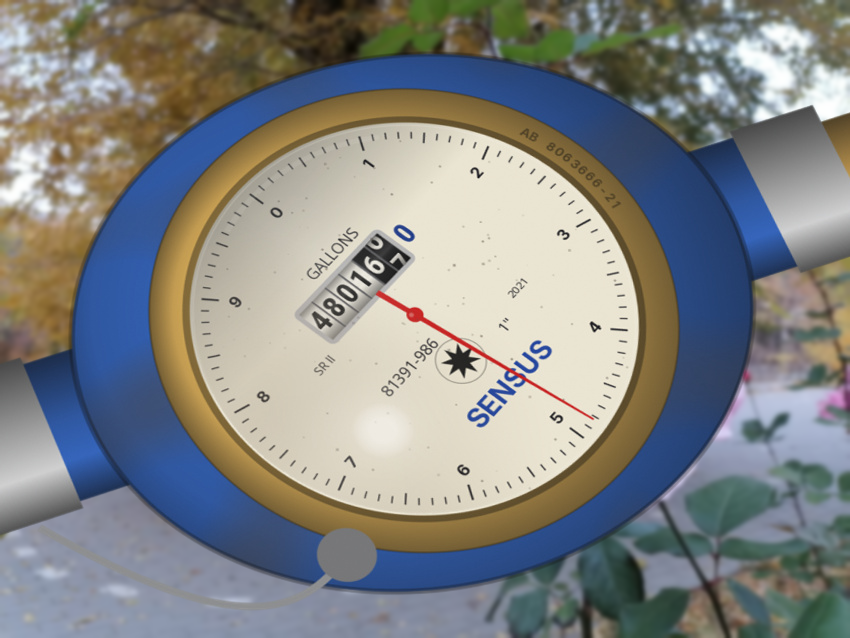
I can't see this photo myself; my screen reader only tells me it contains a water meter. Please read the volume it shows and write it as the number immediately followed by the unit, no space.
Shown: 4801664.8gal
